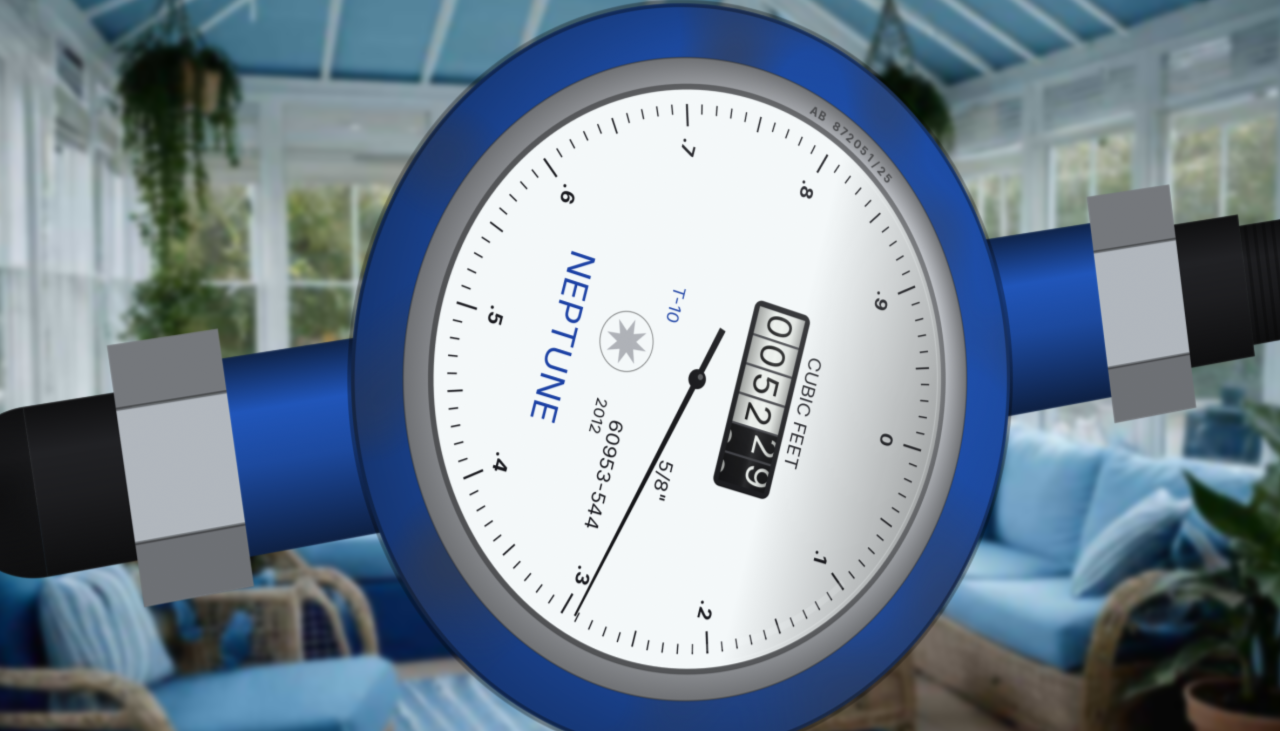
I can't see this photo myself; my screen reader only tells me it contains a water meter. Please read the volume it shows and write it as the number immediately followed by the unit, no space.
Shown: 5229.29ft³
